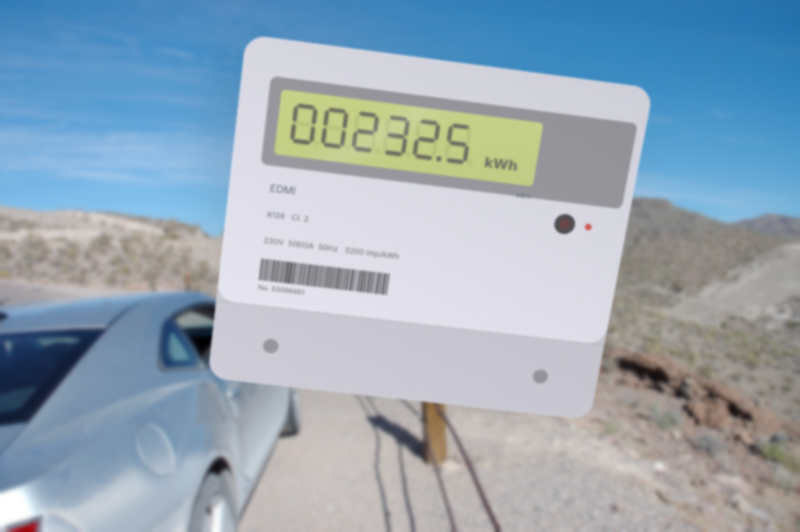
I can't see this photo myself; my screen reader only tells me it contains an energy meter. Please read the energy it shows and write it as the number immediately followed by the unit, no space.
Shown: 232.5kWh
